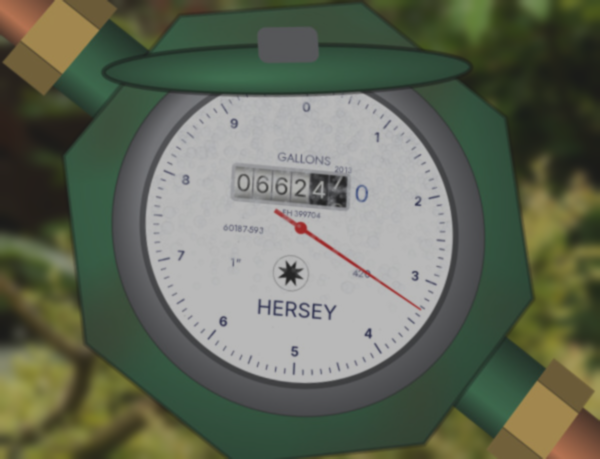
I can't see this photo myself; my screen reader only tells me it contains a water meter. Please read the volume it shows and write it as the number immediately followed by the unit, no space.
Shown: 662473.3gal
